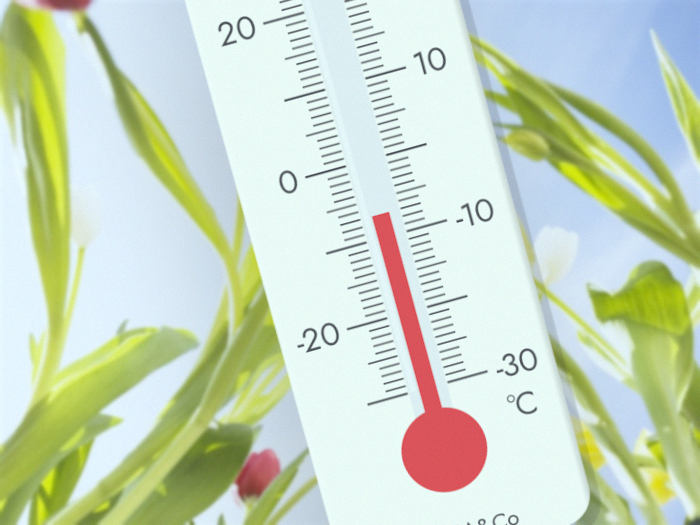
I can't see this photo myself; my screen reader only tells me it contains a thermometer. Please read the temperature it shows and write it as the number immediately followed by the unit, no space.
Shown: -7°C
